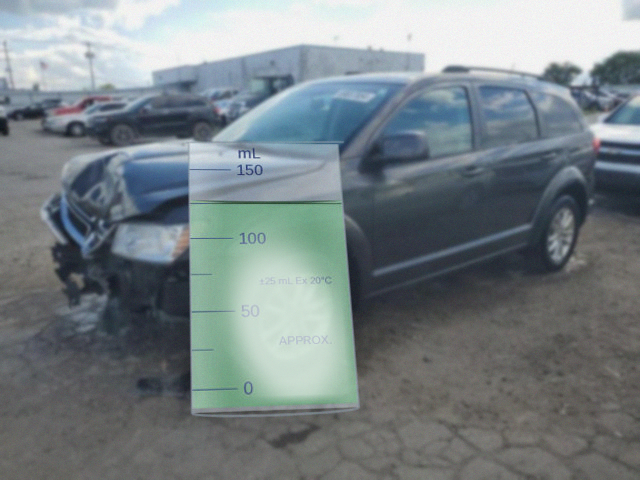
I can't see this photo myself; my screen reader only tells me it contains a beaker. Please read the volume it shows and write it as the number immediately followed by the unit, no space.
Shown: 125mL
